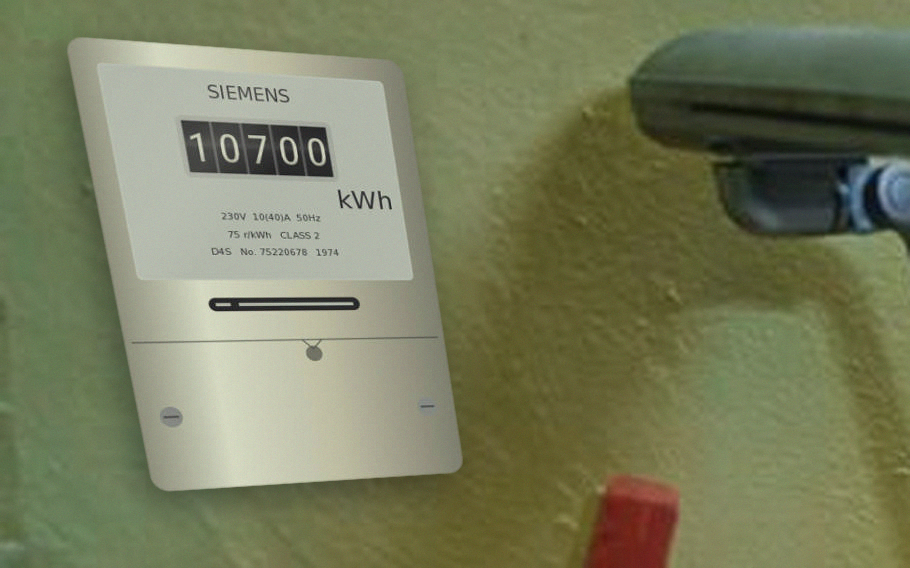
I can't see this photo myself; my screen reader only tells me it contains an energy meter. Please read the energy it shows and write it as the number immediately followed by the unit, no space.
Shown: 10700kWh
